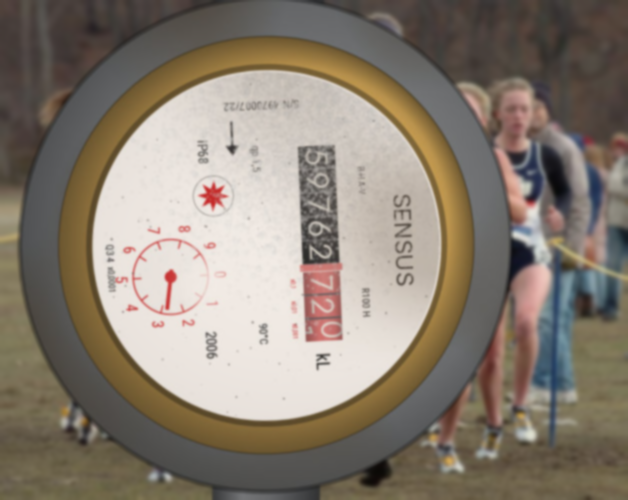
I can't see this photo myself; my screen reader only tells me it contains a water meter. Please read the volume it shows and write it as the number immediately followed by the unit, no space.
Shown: 59762.7202kL
